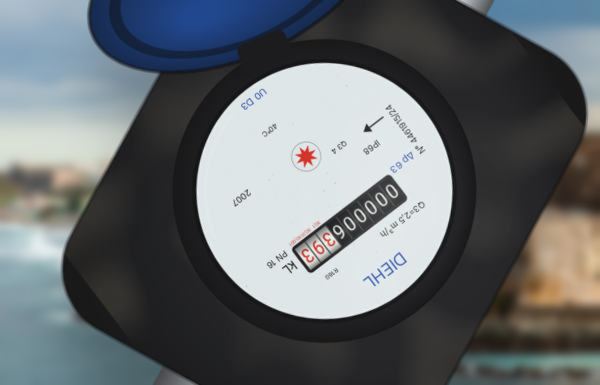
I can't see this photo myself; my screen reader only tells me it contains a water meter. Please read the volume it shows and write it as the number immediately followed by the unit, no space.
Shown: 6.393kL
